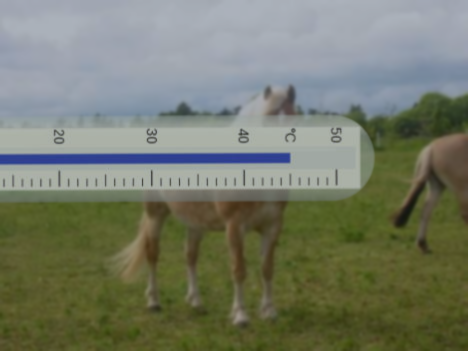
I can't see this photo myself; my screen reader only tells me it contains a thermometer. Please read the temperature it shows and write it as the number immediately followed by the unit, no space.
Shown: 45°C
